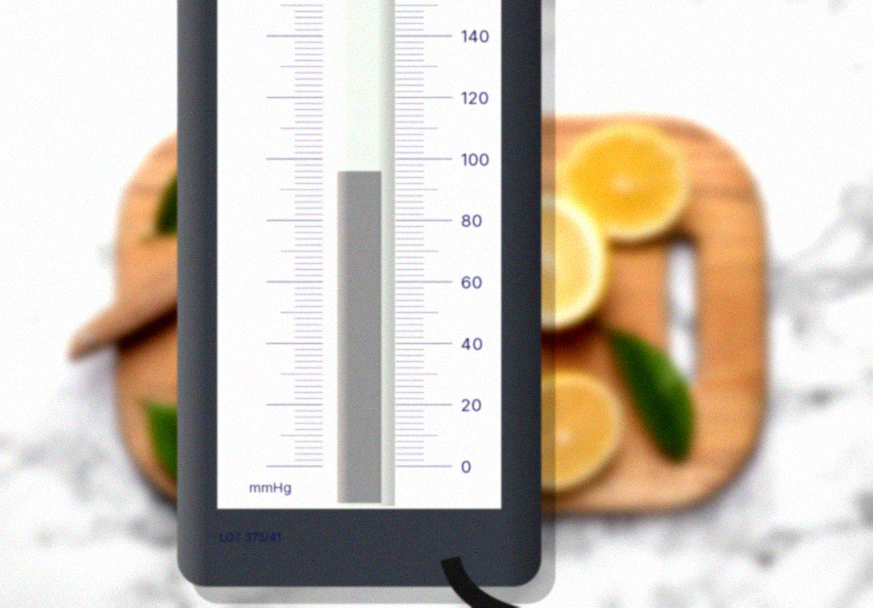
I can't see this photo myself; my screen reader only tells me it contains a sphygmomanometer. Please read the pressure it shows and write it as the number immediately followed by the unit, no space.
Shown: 96mmHg
